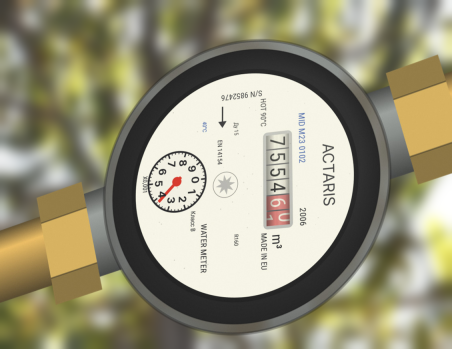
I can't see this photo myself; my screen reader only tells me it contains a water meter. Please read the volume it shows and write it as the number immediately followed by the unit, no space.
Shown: 7554.603m³
